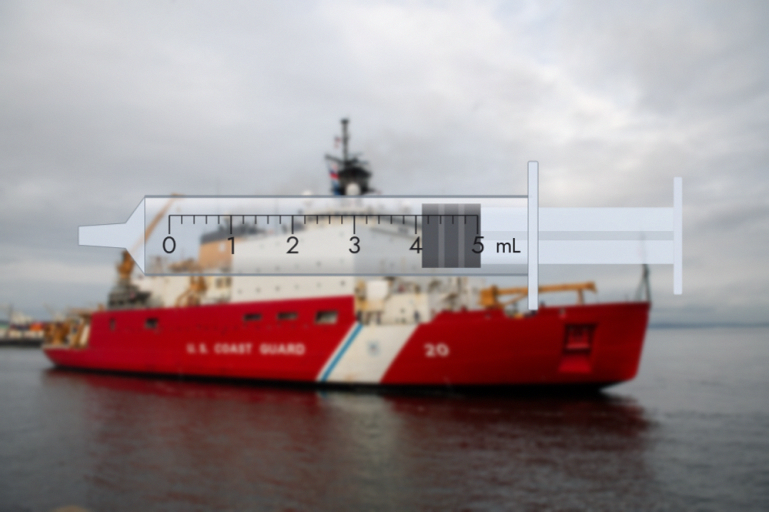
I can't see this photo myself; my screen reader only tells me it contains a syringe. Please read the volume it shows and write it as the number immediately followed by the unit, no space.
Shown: 4.1mL
